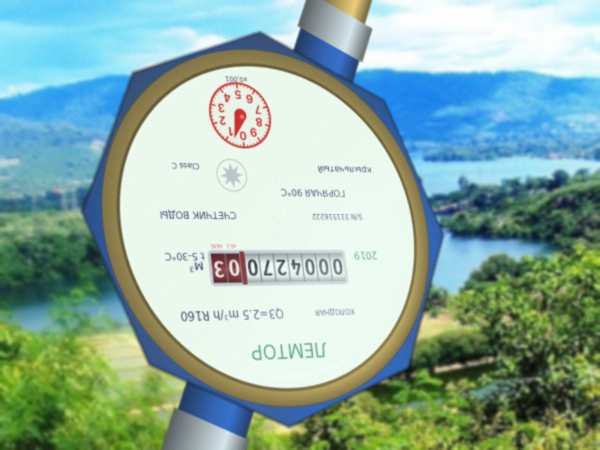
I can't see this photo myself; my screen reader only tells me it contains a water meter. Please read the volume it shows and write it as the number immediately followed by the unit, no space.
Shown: 4270.030m³
